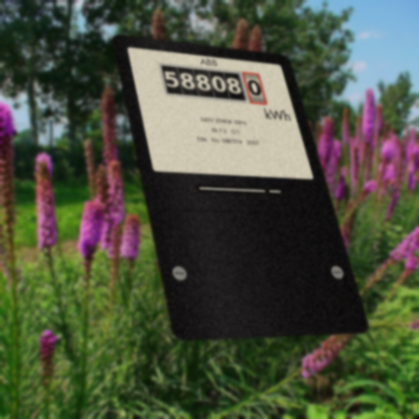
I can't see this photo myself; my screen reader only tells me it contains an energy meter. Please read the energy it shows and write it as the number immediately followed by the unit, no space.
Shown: 58808.0kWh
